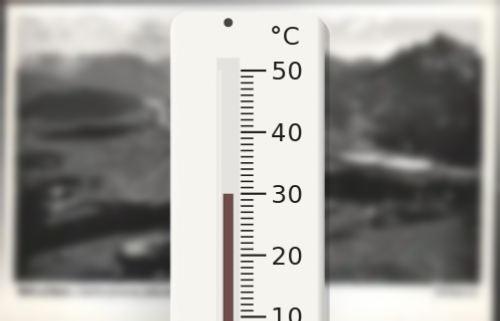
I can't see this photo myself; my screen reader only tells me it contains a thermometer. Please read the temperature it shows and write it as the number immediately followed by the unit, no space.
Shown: 30°C
